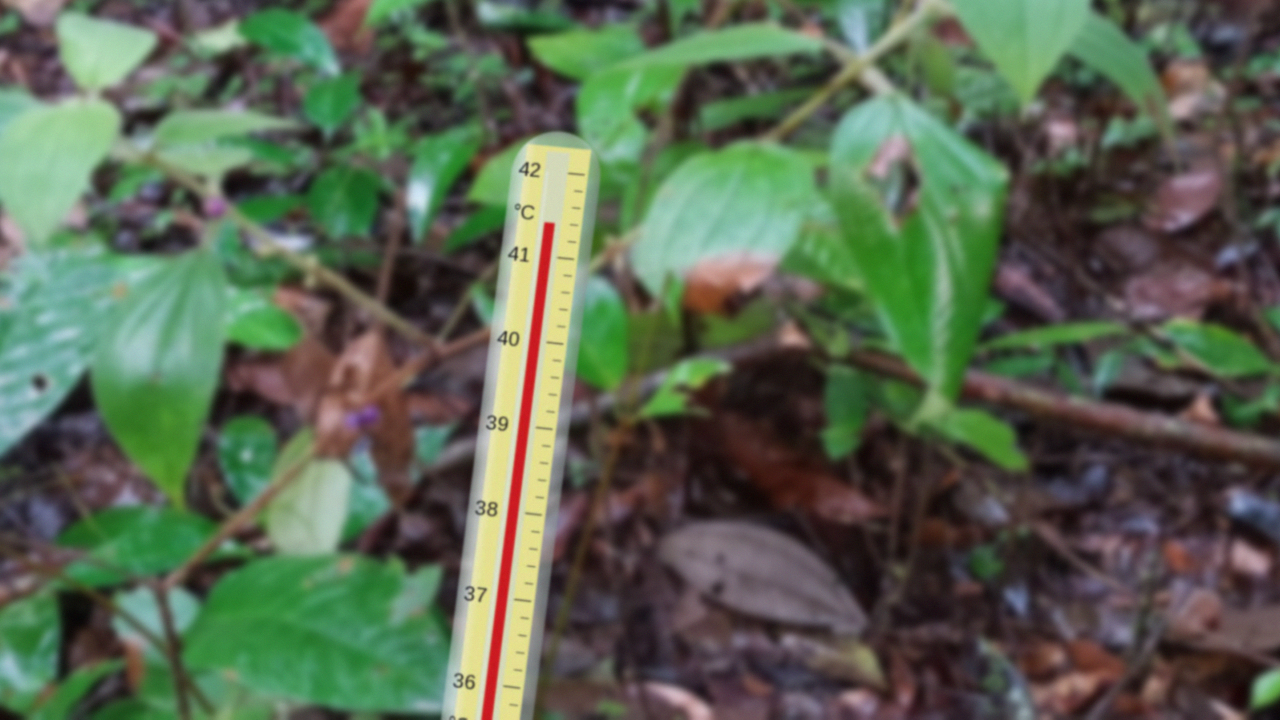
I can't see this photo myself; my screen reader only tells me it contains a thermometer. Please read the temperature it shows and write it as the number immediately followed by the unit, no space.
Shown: 41.4°C
